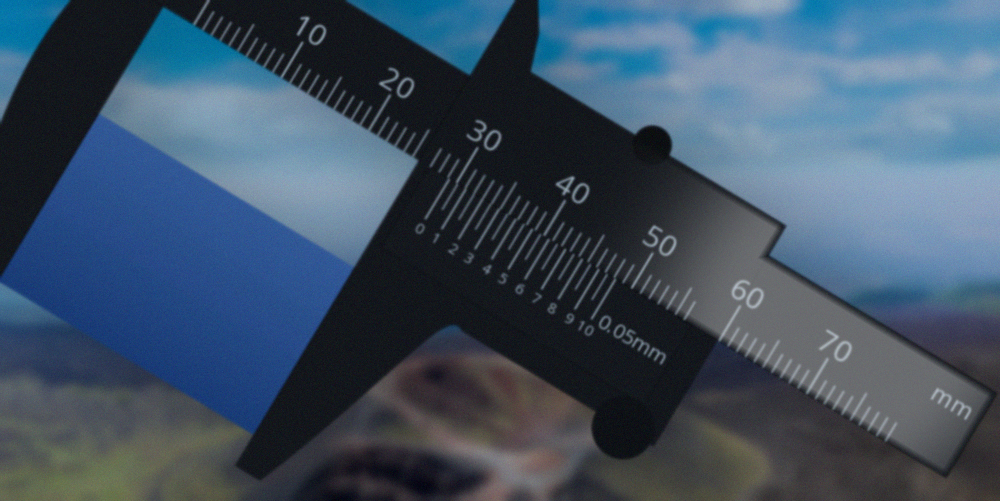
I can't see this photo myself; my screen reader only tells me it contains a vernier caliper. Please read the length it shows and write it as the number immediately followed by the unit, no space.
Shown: 29.2mm
